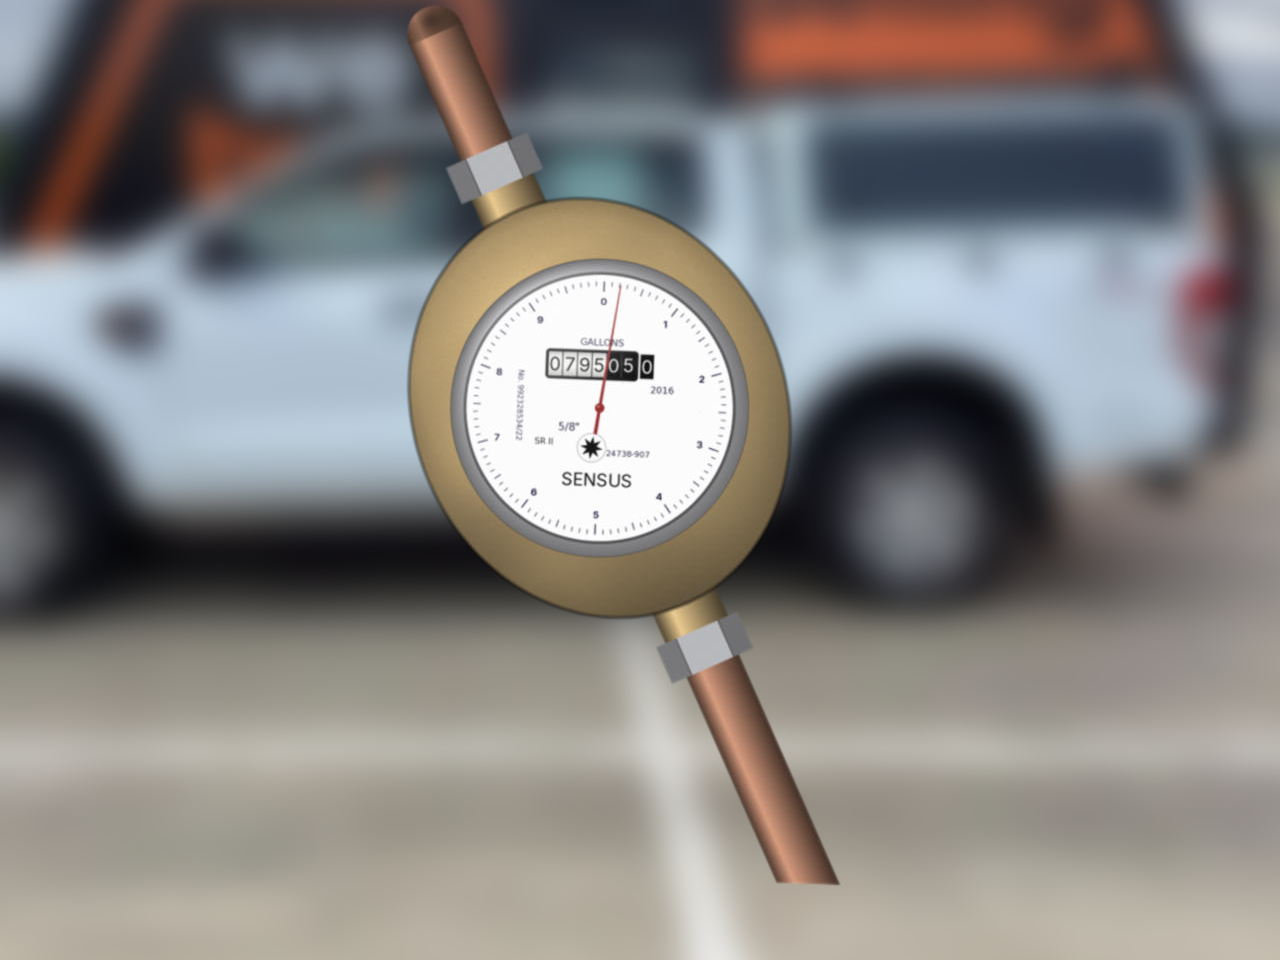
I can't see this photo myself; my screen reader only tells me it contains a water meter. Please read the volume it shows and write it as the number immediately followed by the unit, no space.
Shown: 795050.2gal
